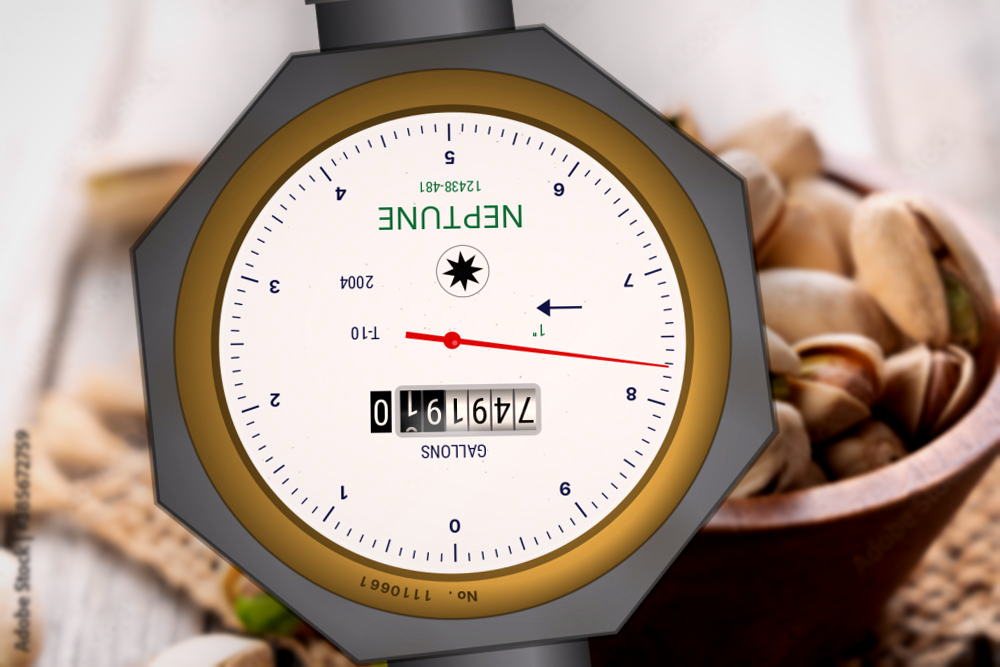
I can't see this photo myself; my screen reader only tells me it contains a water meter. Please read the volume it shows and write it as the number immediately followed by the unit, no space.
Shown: 7491907.7gal
